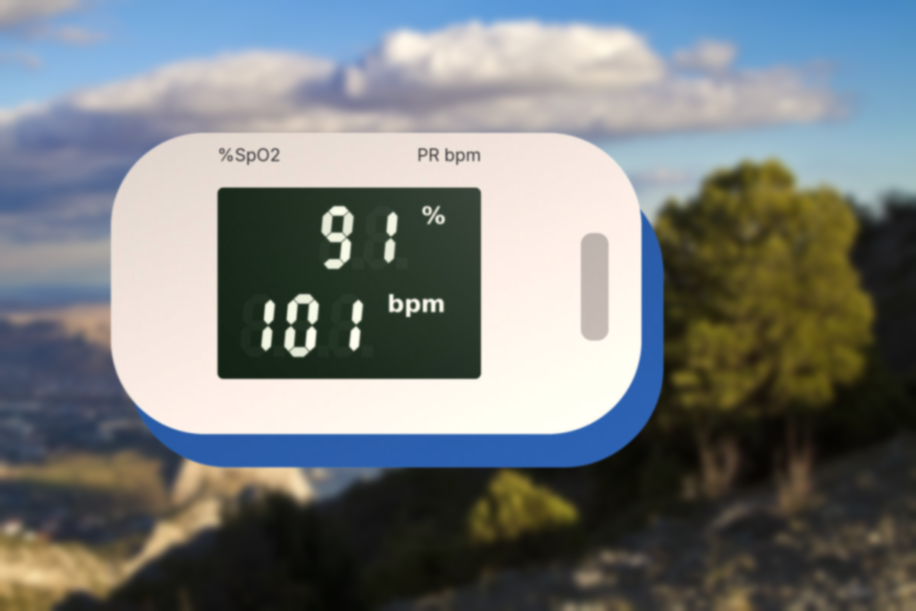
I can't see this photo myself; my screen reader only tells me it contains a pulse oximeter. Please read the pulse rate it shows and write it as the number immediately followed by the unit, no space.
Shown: 101bpm
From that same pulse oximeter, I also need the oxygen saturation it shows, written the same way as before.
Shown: 91%
